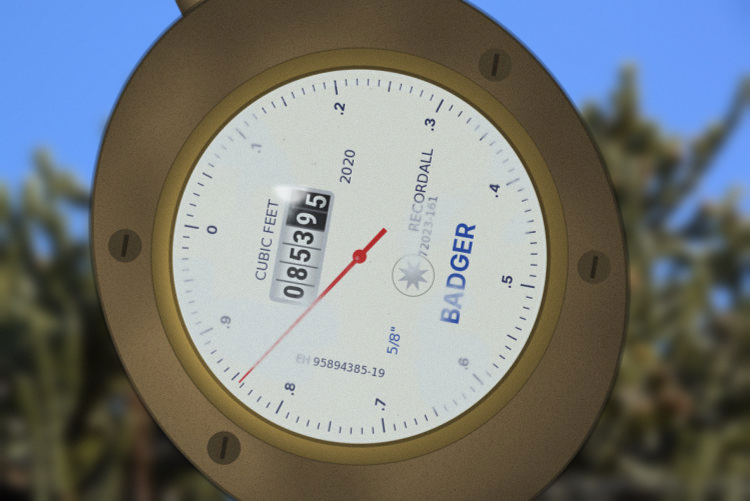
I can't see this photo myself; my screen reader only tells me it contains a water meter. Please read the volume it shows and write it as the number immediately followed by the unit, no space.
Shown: 85394.84ft³
